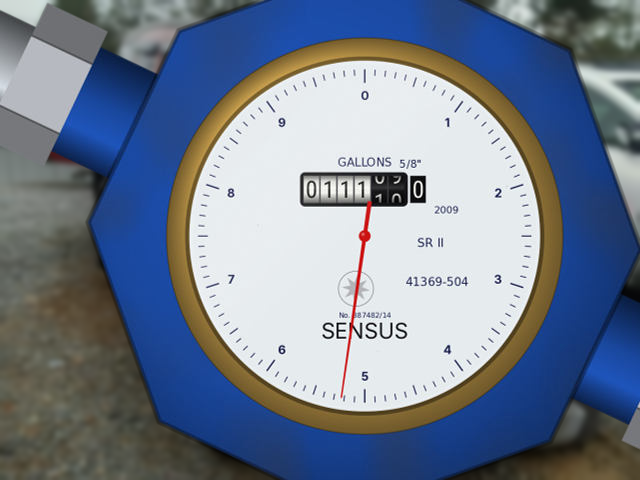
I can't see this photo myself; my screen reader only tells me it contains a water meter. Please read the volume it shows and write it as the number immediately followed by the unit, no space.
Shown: 111095.2gal
